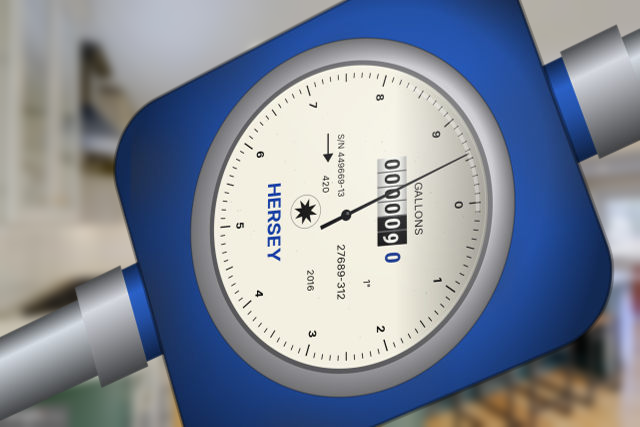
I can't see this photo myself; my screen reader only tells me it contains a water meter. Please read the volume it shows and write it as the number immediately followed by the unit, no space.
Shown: 89.4gal
